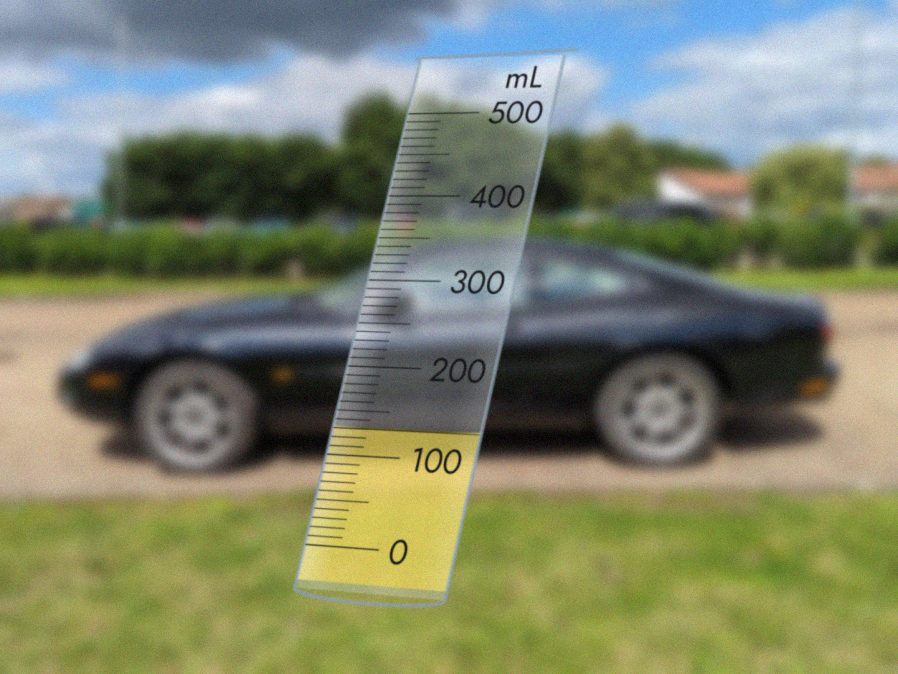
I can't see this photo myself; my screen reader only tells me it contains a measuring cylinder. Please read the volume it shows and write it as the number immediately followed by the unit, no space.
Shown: 130mL
